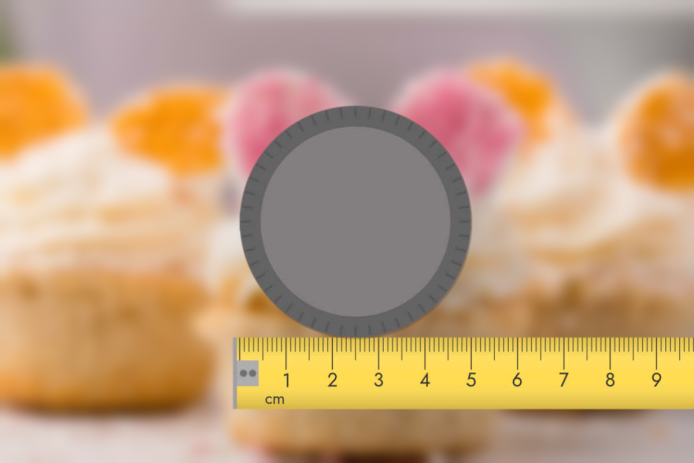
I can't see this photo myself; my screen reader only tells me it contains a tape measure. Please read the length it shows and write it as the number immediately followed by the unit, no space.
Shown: 5cm
